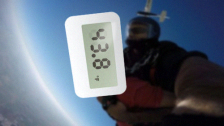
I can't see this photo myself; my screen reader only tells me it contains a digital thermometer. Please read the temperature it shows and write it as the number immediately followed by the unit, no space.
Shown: 43.8°F
